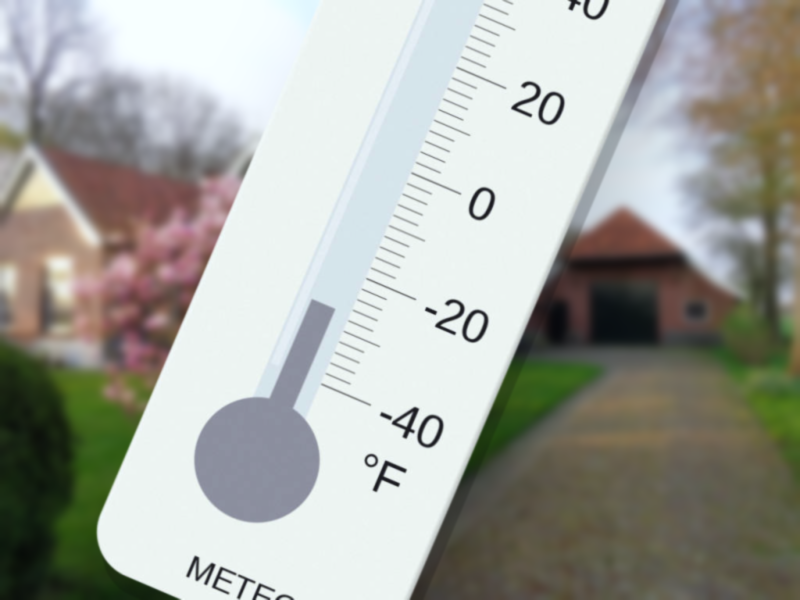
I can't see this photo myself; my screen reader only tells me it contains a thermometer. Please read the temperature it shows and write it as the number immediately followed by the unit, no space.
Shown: -27°F
